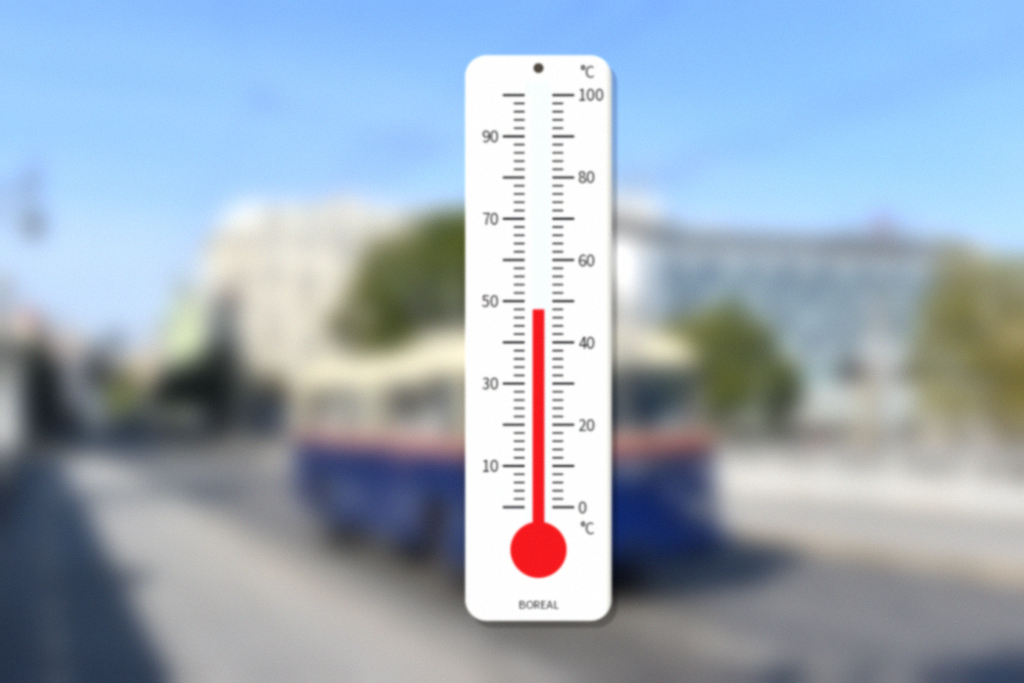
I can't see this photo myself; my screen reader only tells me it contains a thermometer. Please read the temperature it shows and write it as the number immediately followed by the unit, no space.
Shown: 48°C
